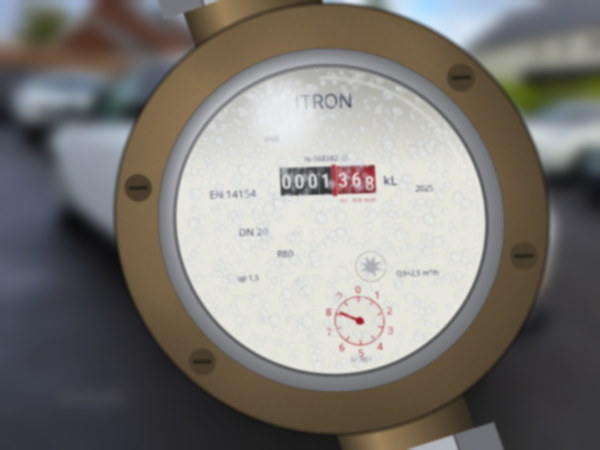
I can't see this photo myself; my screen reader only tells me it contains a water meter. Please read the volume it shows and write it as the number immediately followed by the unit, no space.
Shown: 1.3678kL
